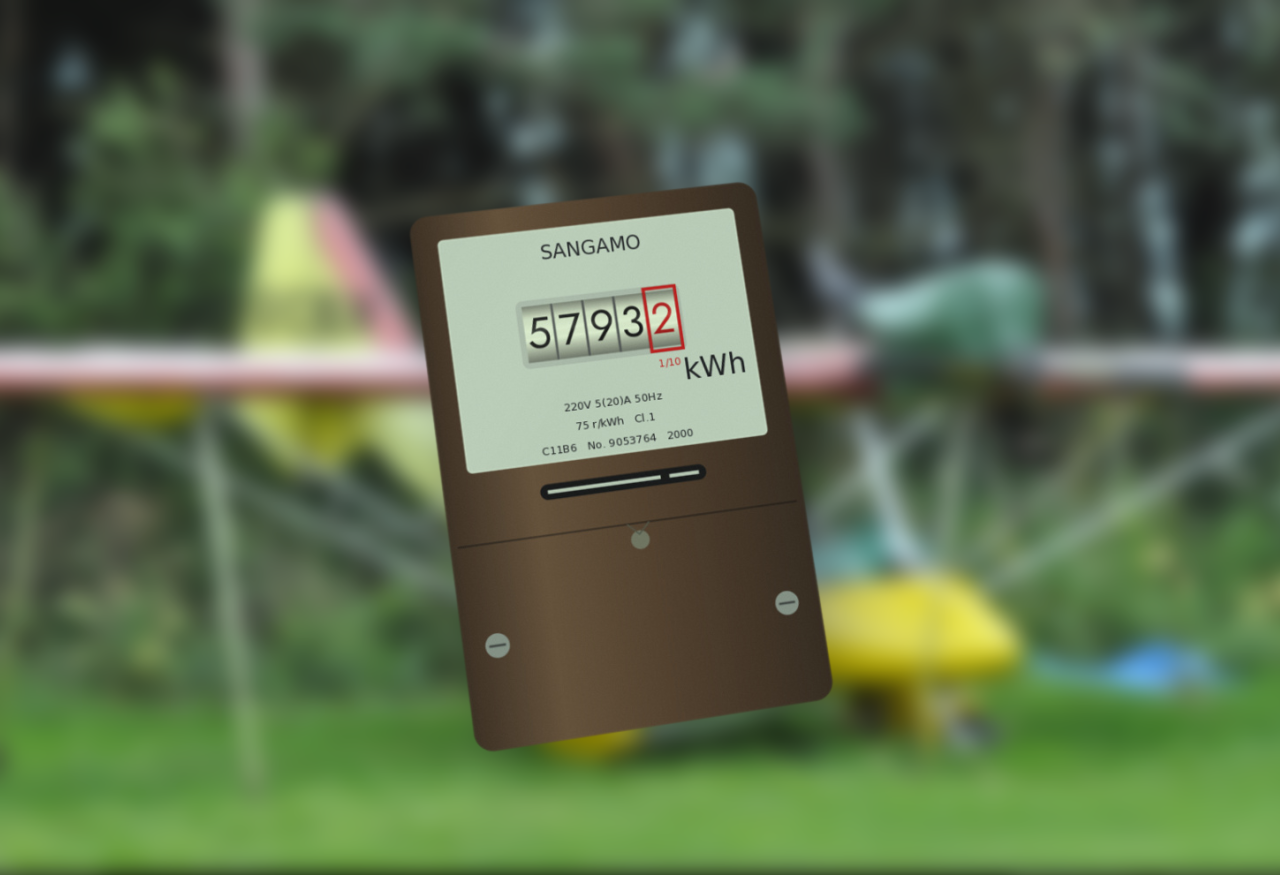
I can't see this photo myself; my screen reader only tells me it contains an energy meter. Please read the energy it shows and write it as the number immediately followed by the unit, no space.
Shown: 5793.2kWh
